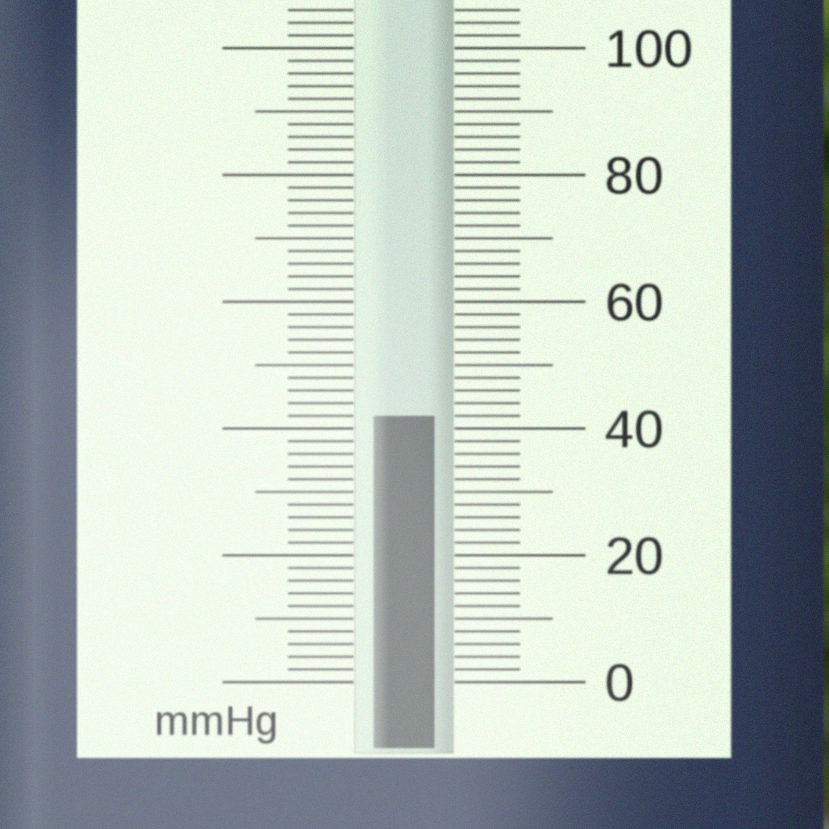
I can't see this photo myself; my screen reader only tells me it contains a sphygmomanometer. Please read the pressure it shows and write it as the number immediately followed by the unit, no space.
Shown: 42mmHg
